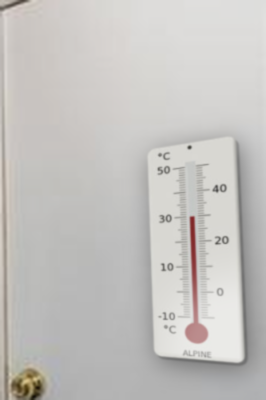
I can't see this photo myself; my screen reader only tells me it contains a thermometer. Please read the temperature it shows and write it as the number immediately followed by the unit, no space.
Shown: 30°C
